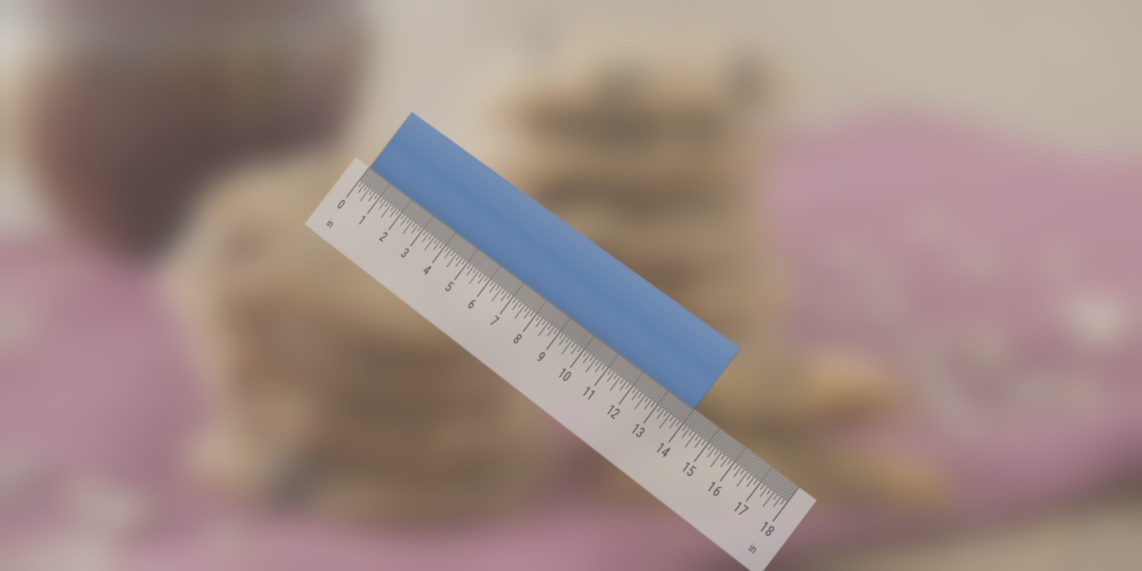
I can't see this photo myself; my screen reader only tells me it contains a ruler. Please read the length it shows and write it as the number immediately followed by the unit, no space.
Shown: 14in
